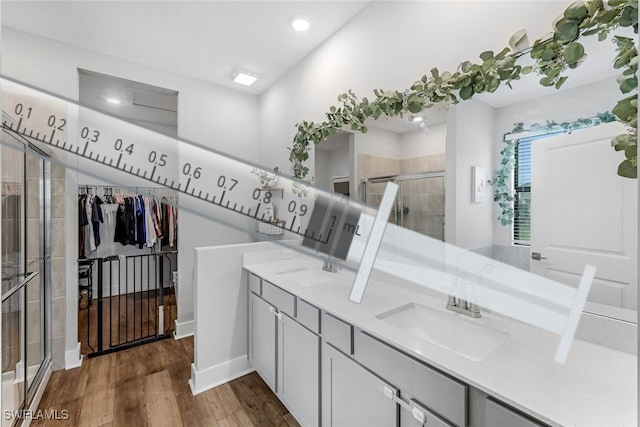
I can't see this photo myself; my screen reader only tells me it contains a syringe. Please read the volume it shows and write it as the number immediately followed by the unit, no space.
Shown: 0.94mL
